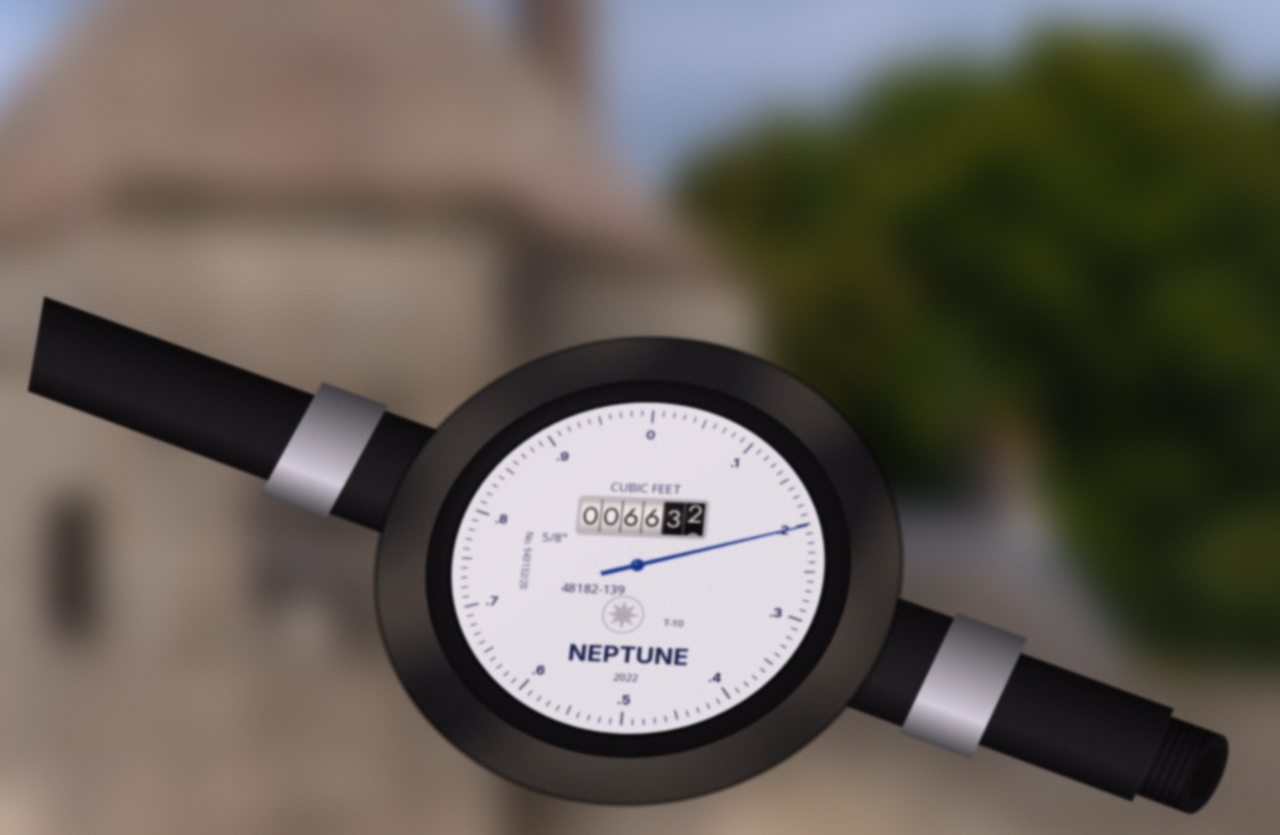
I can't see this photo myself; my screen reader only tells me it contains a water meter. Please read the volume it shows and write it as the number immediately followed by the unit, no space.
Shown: 6632.20ft³
